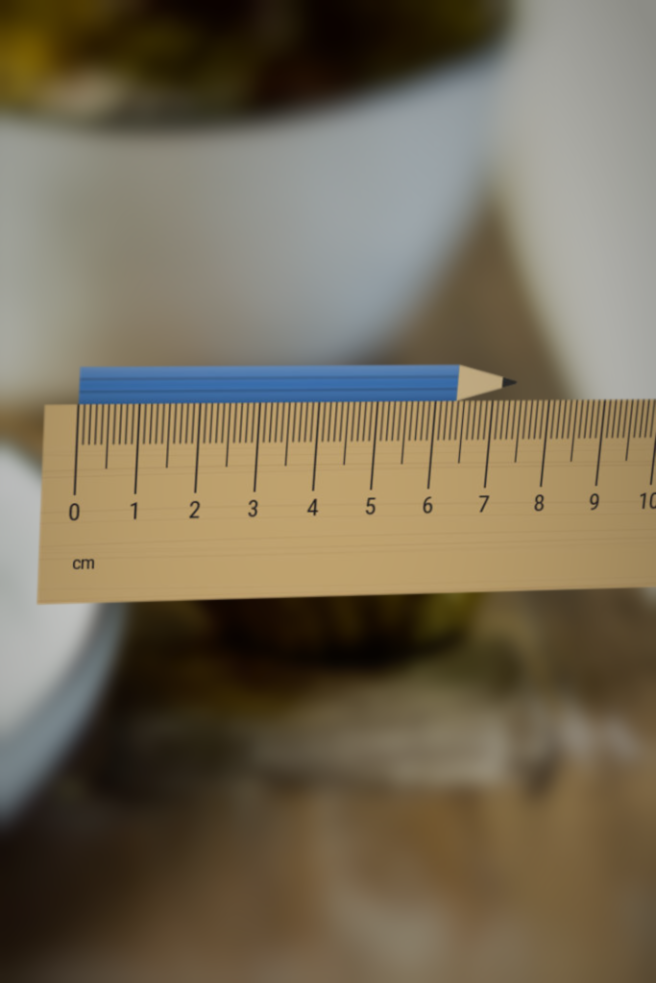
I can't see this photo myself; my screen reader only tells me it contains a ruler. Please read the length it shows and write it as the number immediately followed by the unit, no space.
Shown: 7.4cm
